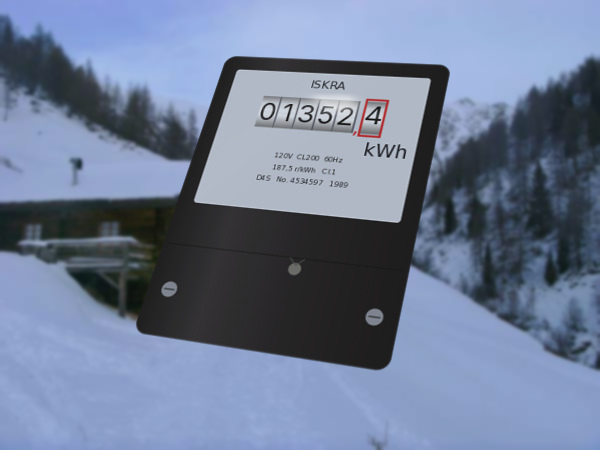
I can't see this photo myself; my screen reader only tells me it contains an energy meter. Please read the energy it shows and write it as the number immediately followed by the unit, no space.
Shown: 1352.4kWh
